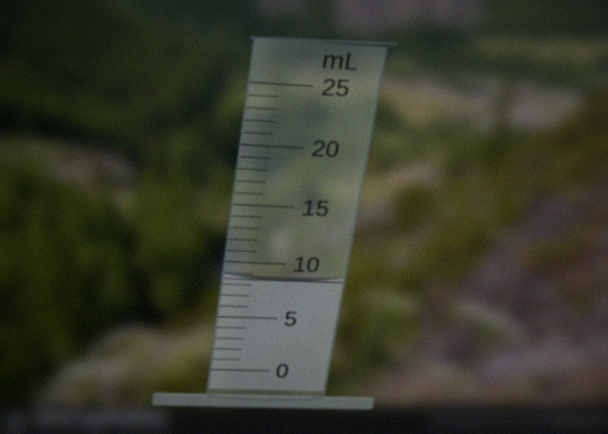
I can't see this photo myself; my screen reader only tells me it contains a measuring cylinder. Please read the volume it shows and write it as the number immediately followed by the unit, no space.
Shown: 8.5mL
